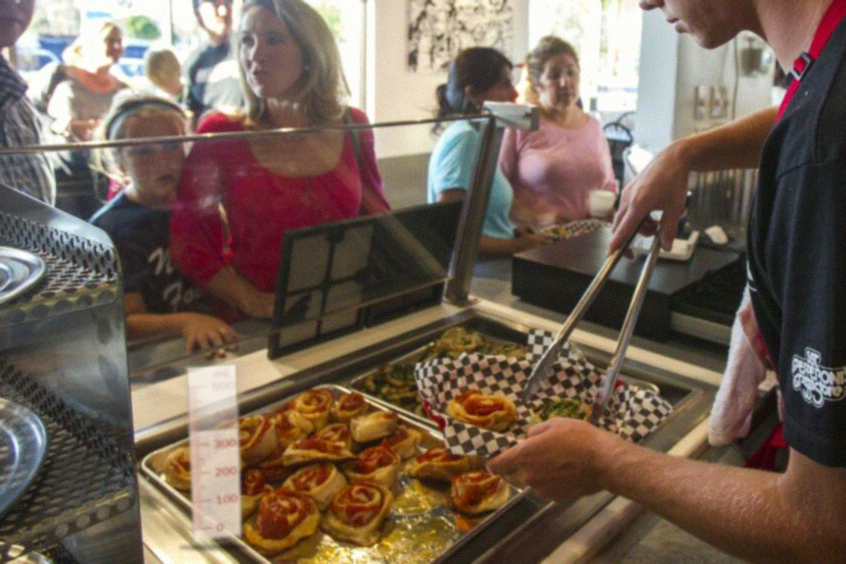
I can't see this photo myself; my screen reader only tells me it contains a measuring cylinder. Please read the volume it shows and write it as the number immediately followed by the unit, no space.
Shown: 350mL
